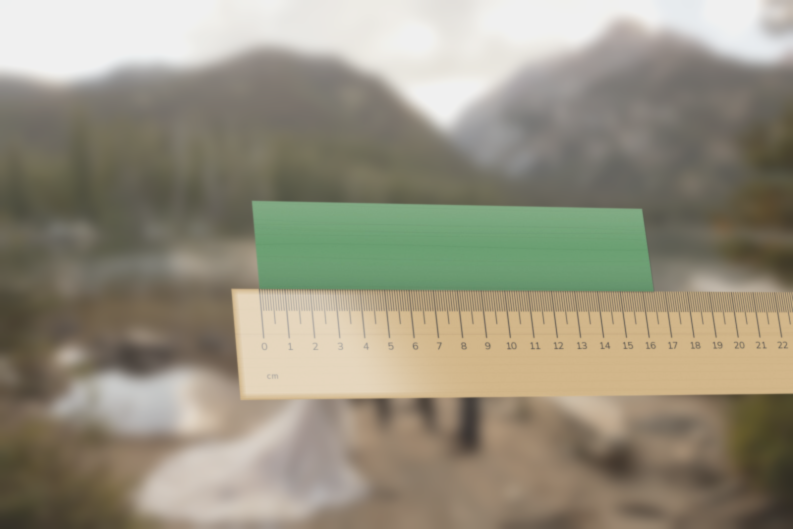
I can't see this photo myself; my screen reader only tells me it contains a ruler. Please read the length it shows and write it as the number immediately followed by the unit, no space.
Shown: 16.5cm
